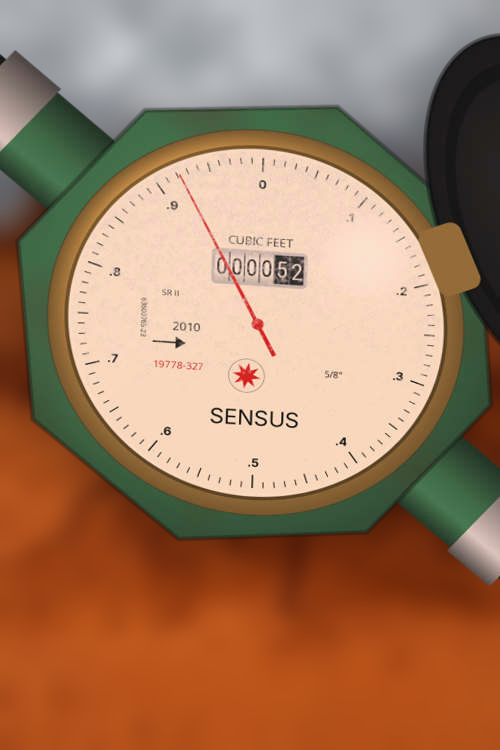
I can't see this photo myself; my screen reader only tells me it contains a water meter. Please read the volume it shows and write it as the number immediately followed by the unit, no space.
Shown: 51.92ft³
